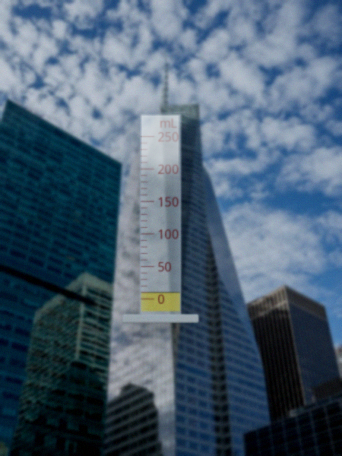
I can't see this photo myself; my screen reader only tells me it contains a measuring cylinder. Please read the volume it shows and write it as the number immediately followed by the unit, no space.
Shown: 10mL
